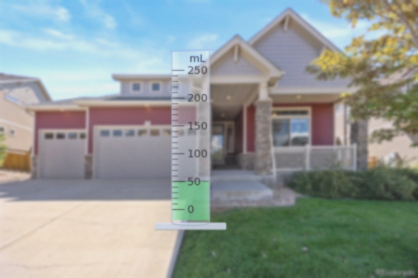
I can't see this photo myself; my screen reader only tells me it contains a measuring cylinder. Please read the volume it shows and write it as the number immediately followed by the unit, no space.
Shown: 50mL
